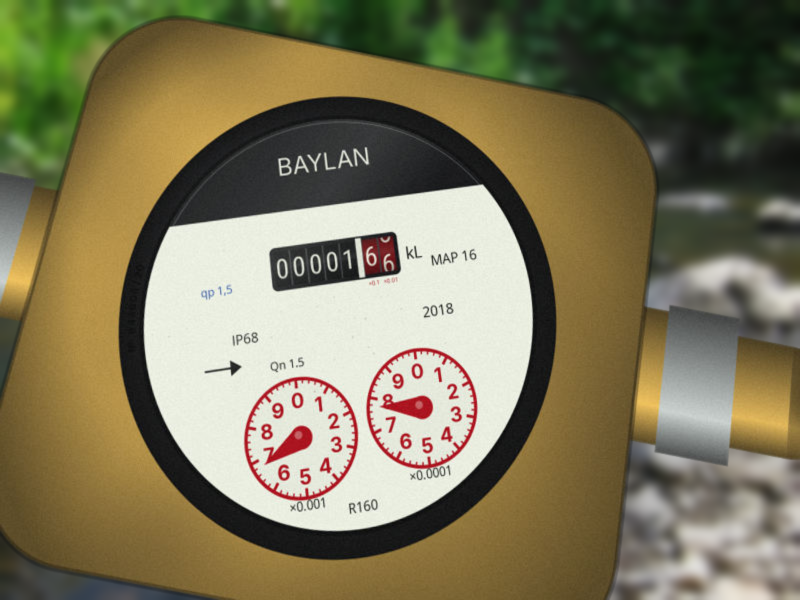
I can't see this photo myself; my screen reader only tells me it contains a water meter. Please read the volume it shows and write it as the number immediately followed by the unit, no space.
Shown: 1.6567kL
